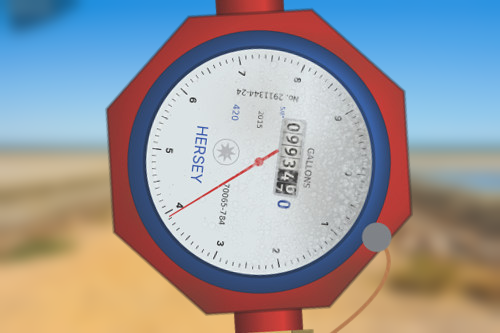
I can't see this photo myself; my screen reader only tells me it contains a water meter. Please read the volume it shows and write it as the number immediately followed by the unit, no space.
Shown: 993463.9gal
